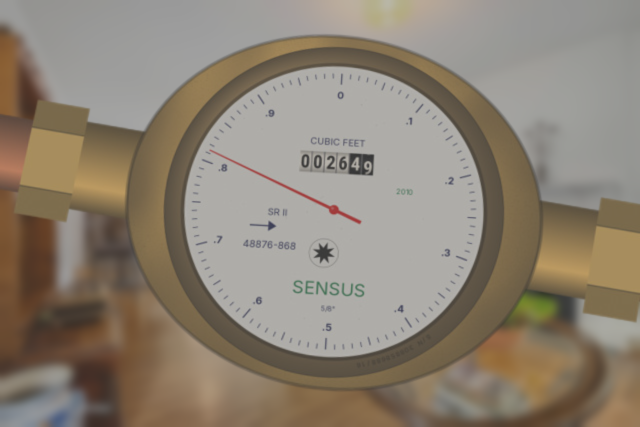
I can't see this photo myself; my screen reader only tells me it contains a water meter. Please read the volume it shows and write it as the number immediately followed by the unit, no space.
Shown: 2648.81ft³
